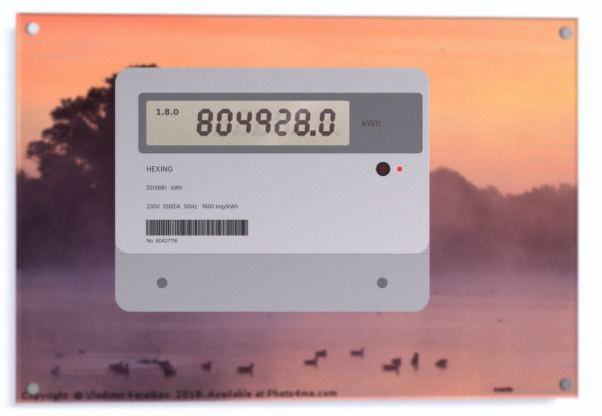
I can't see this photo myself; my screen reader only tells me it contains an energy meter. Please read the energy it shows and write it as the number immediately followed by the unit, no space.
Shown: 804928.0kWh
